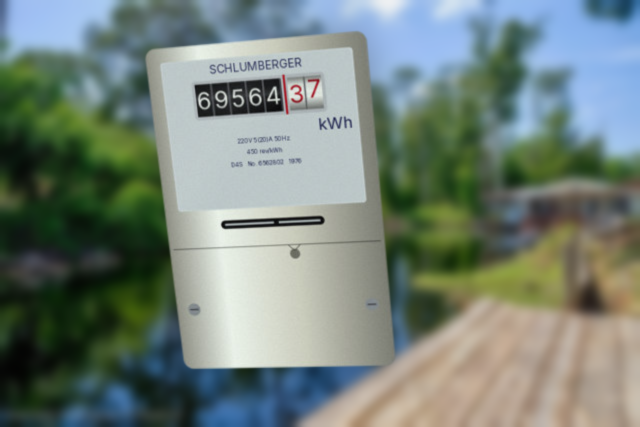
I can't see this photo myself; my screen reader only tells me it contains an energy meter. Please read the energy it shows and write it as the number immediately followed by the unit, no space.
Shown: 69564.37kWh
